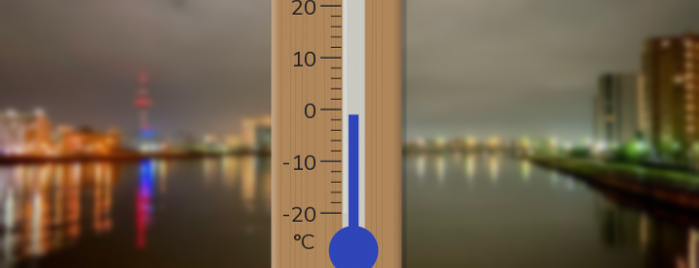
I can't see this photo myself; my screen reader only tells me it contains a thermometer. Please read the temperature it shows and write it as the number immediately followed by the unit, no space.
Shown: -1°C
